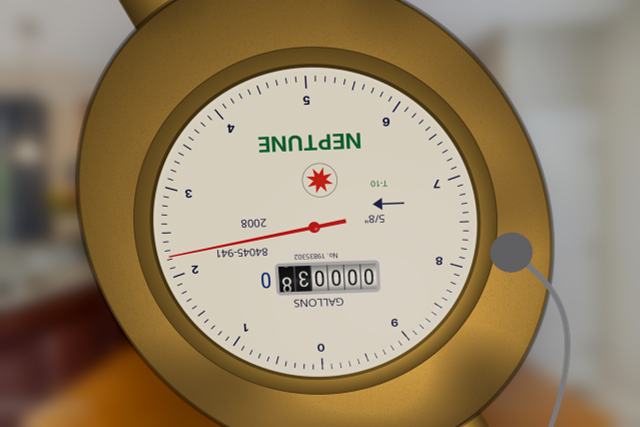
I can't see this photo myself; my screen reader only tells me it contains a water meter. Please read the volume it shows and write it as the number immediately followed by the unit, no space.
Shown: 382.2gal
